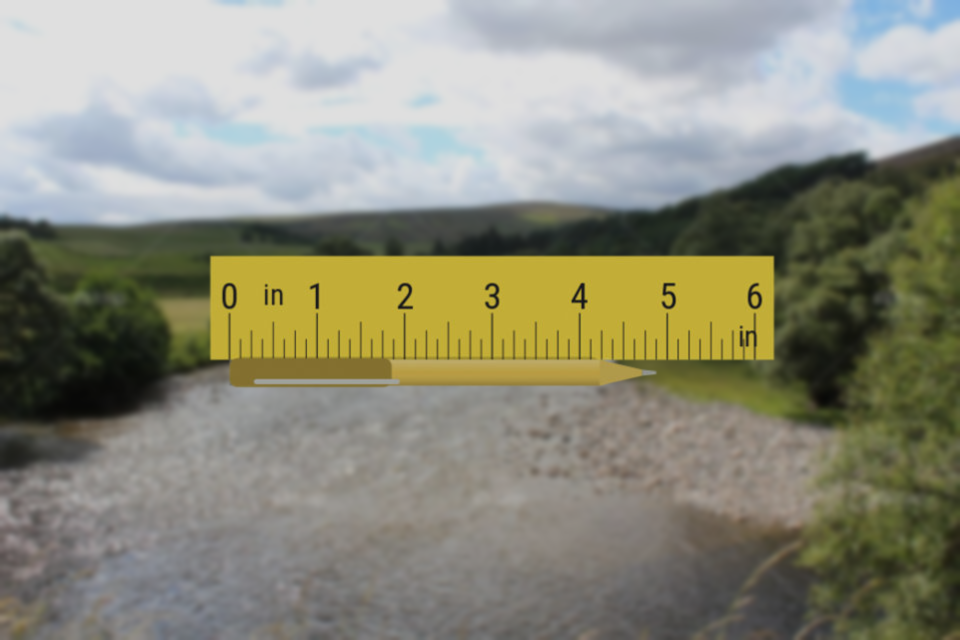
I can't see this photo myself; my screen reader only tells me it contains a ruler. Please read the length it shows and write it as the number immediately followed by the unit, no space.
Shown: 4.875in
